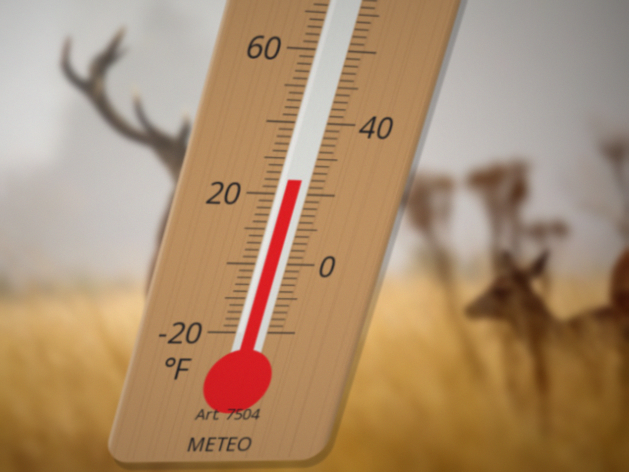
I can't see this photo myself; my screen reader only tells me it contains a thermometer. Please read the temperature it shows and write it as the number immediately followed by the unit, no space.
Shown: 24°F
